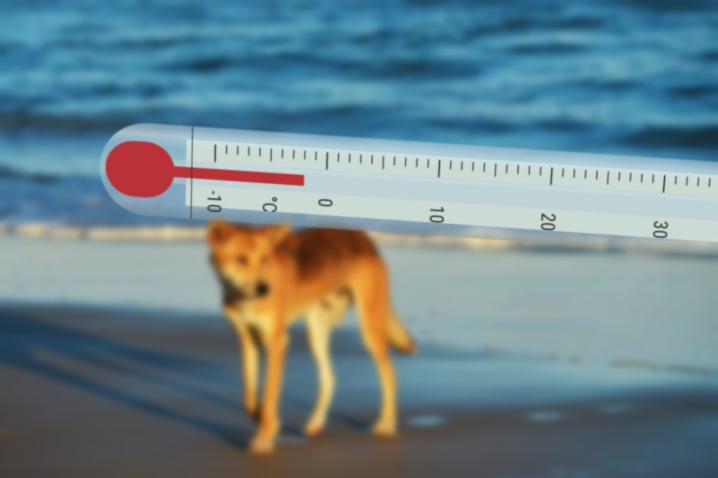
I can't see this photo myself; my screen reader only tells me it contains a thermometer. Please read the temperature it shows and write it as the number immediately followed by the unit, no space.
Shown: -2°C
